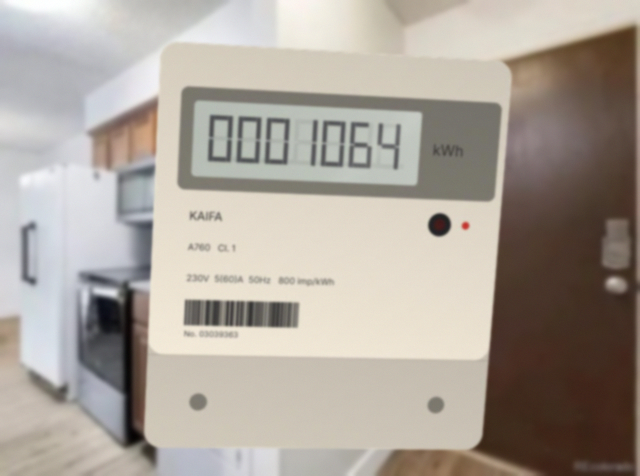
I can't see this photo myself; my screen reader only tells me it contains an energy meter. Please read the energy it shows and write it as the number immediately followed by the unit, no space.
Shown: 1064kWh
